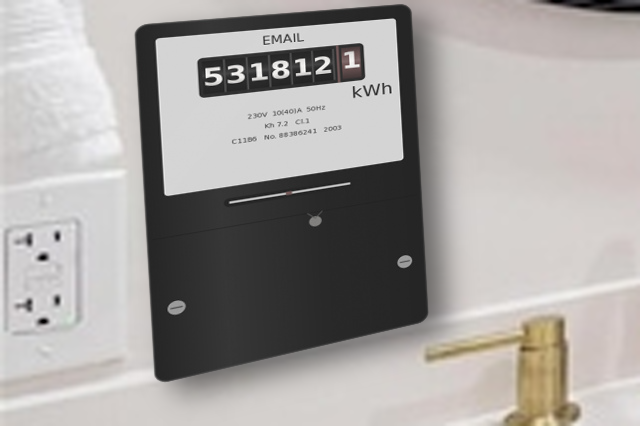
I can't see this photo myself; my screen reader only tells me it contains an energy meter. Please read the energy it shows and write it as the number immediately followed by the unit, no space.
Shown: 531812.1kWh
